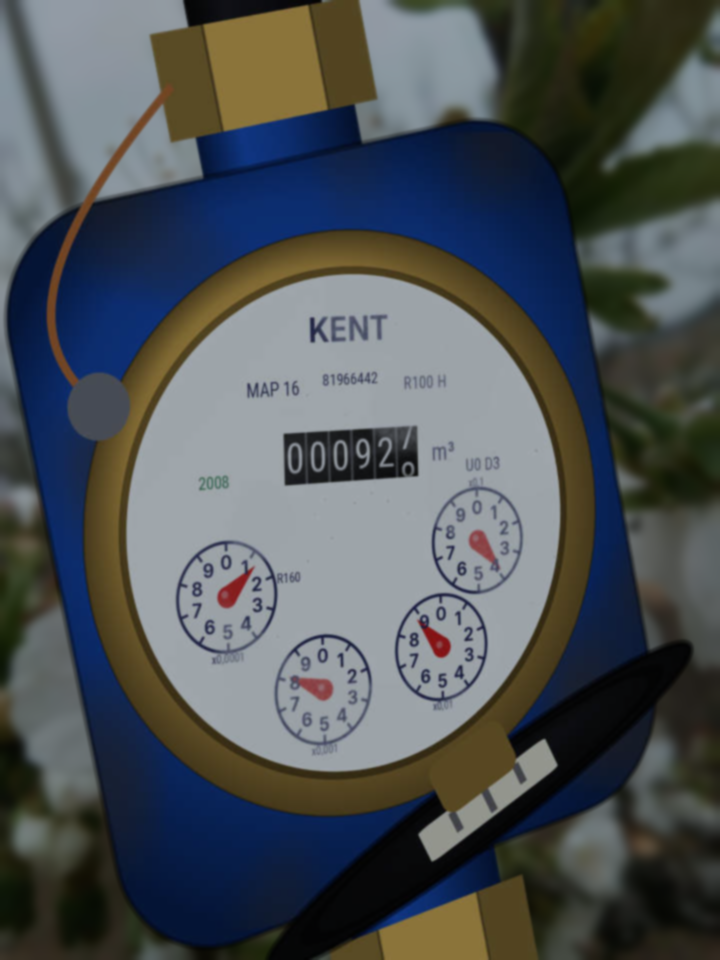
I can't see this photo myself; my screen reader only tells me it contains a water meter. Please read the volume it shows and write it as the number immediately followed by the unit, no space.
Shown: 927.3881m³
